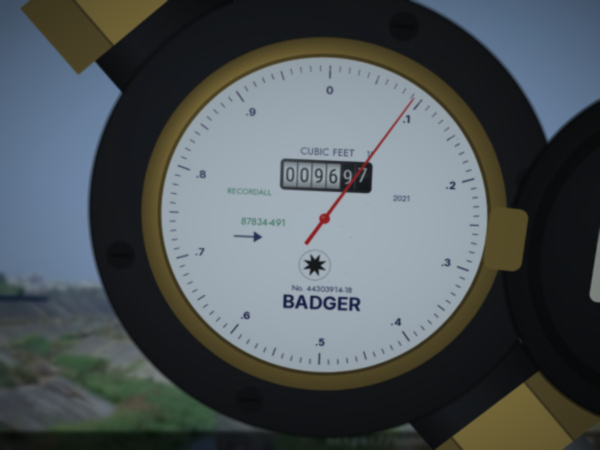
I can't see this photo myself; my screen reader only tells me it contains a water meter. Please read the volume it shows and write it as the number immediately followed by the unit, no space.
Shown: 9697.09ft³
